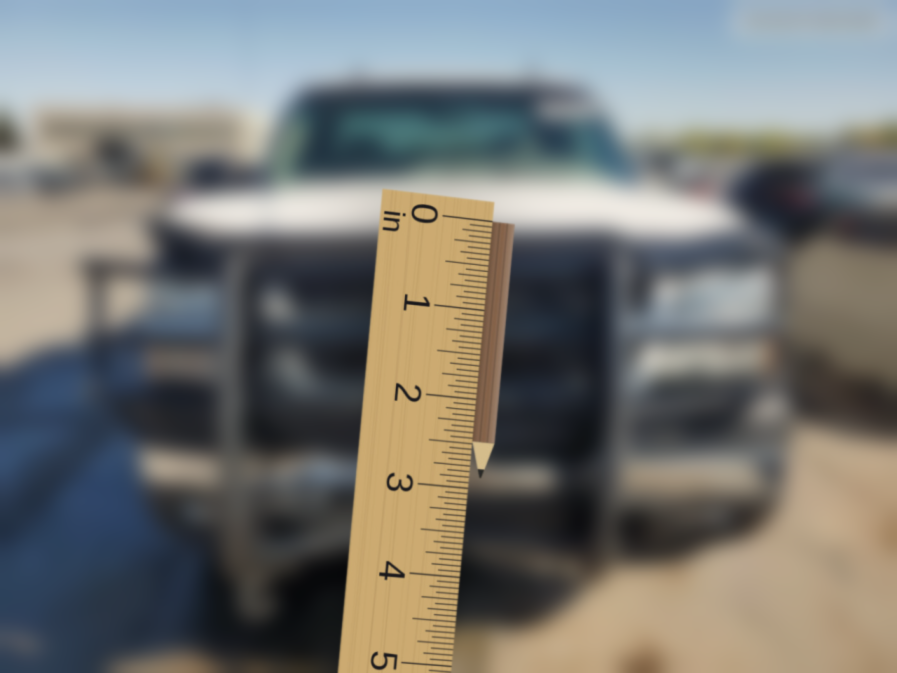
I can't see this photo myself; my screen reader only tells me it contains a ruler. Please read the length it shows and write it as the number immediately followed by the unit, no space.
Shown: 2.875in
